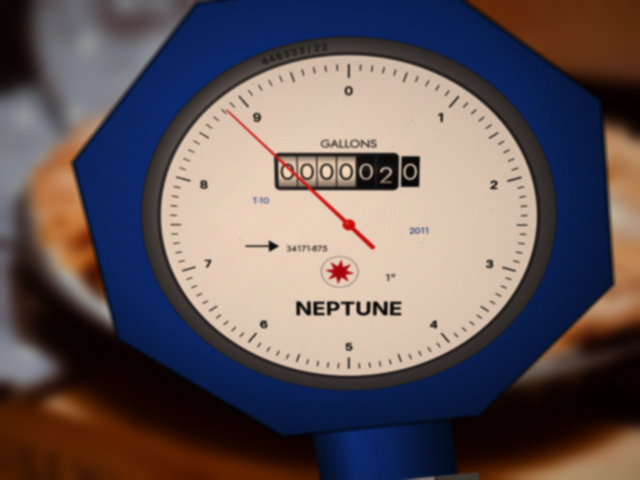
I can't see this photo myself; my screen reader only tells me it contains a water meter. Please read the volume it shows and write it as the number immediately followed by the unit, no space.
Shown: 18.8gal
